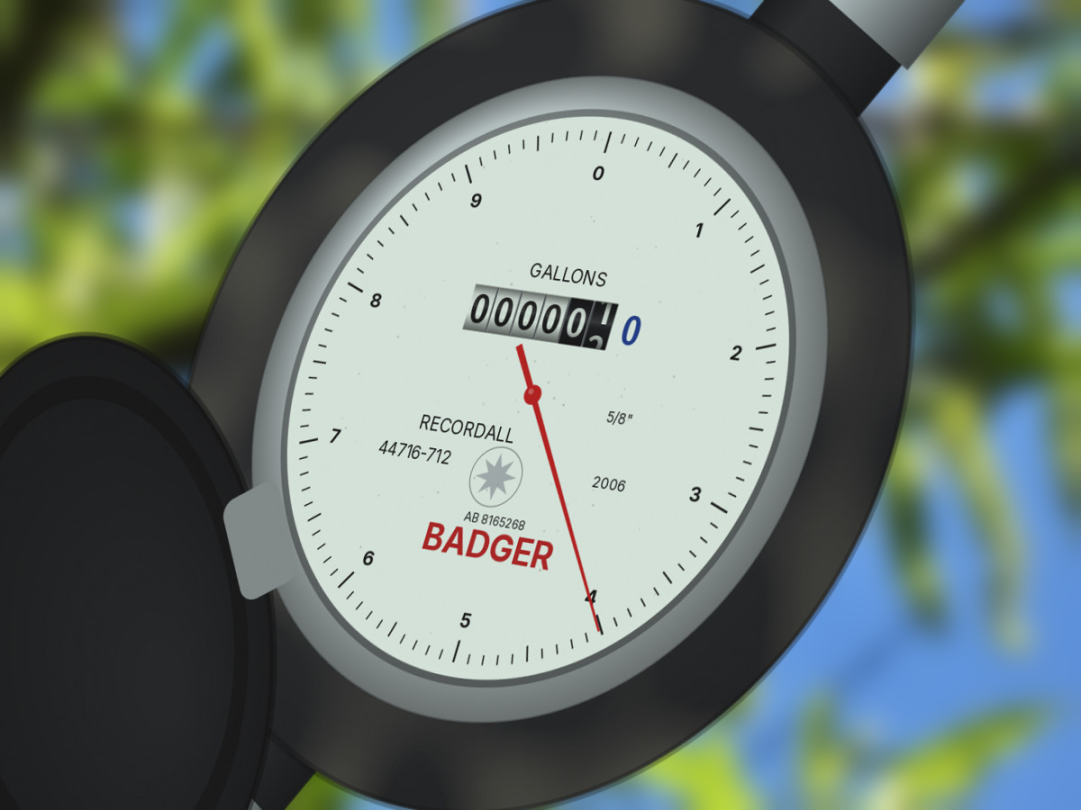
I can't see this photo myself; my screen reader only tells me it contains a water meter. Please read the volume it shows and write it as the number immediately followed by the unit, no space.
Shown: 14.0gal
